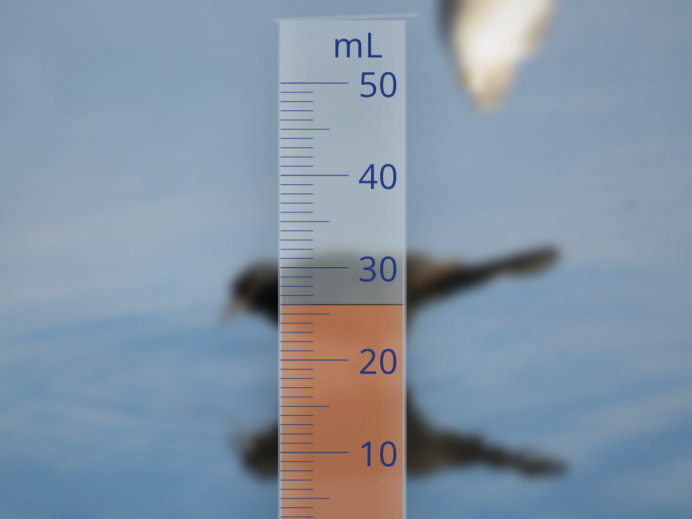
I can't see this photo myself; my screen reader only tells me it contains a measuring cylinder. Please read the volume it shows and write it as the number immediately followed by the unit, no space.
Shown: 26mL
